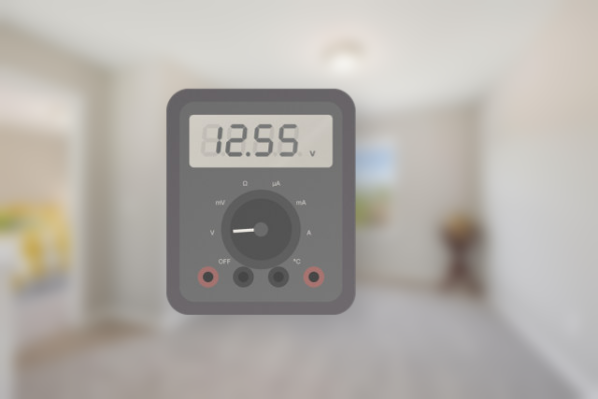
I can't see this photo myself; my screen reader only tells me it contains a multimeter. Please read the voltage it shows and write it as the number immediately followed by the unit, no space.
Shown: 12.55V
